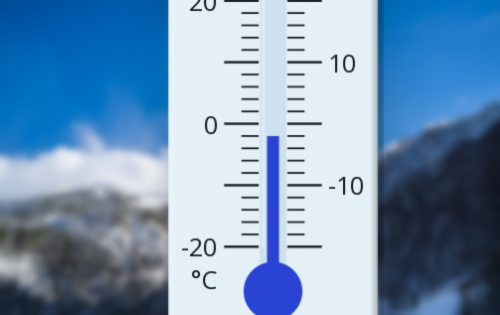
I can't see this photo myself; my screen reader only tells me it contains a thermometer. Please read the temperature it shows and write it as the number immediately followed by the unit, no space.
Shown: -2°C
